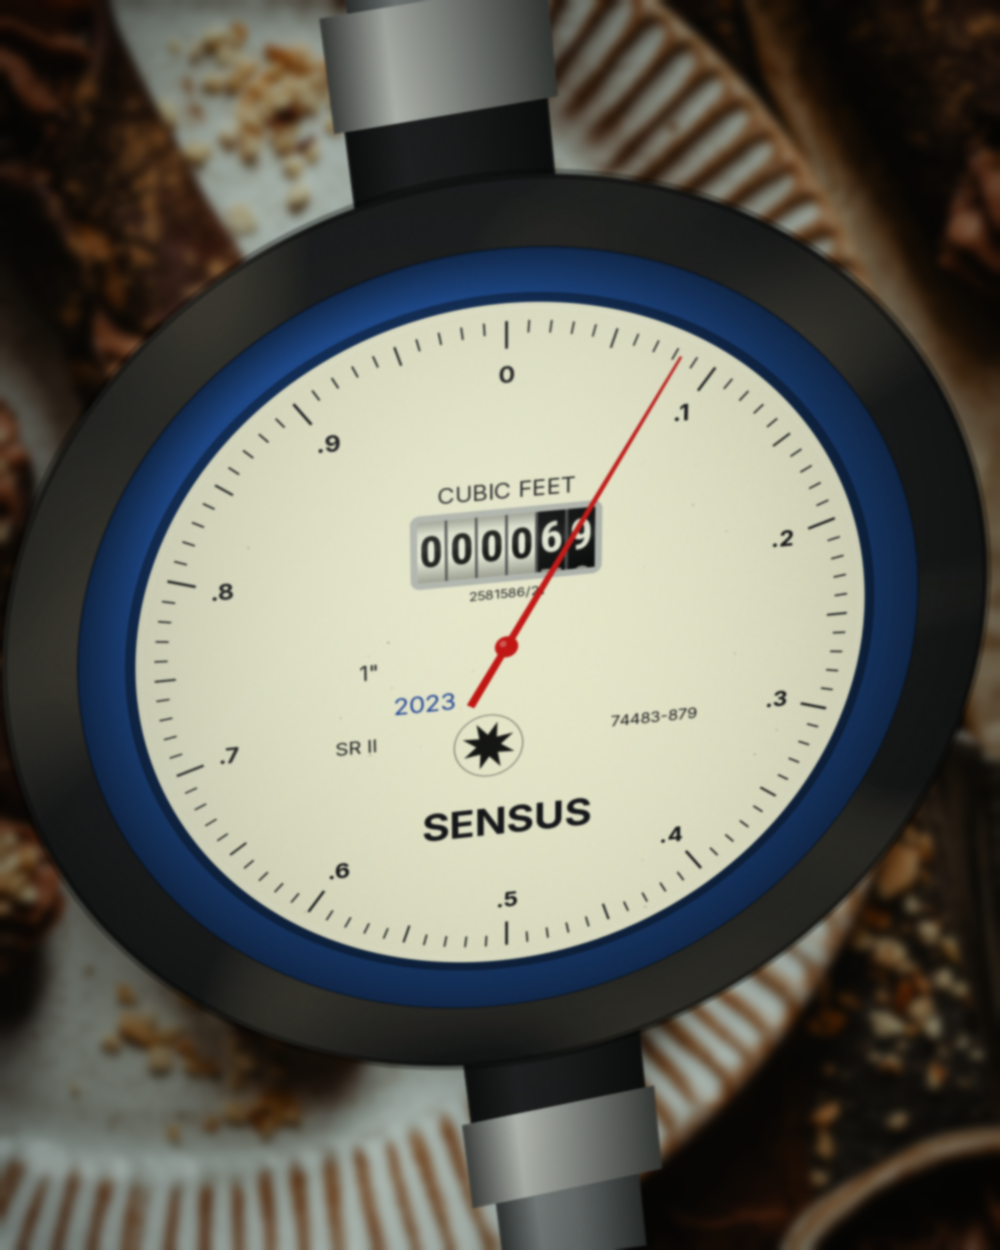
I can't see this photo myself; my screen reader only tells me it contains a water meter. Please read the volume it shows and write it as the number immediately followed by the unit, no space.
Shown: 69.08ft³
